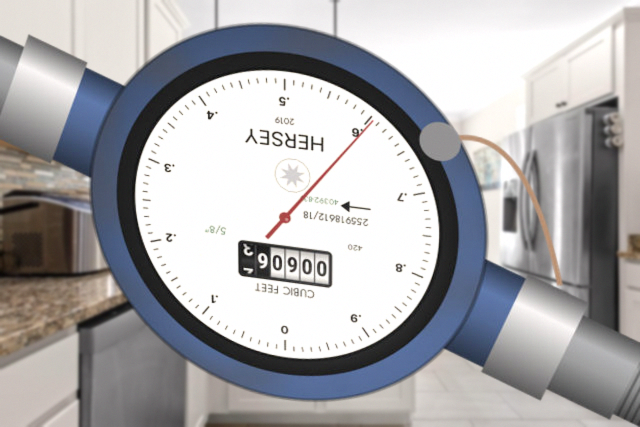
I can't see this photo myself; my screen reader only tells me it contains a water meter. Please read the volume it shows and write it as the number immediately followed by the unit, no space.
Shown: 6062.60ft³
